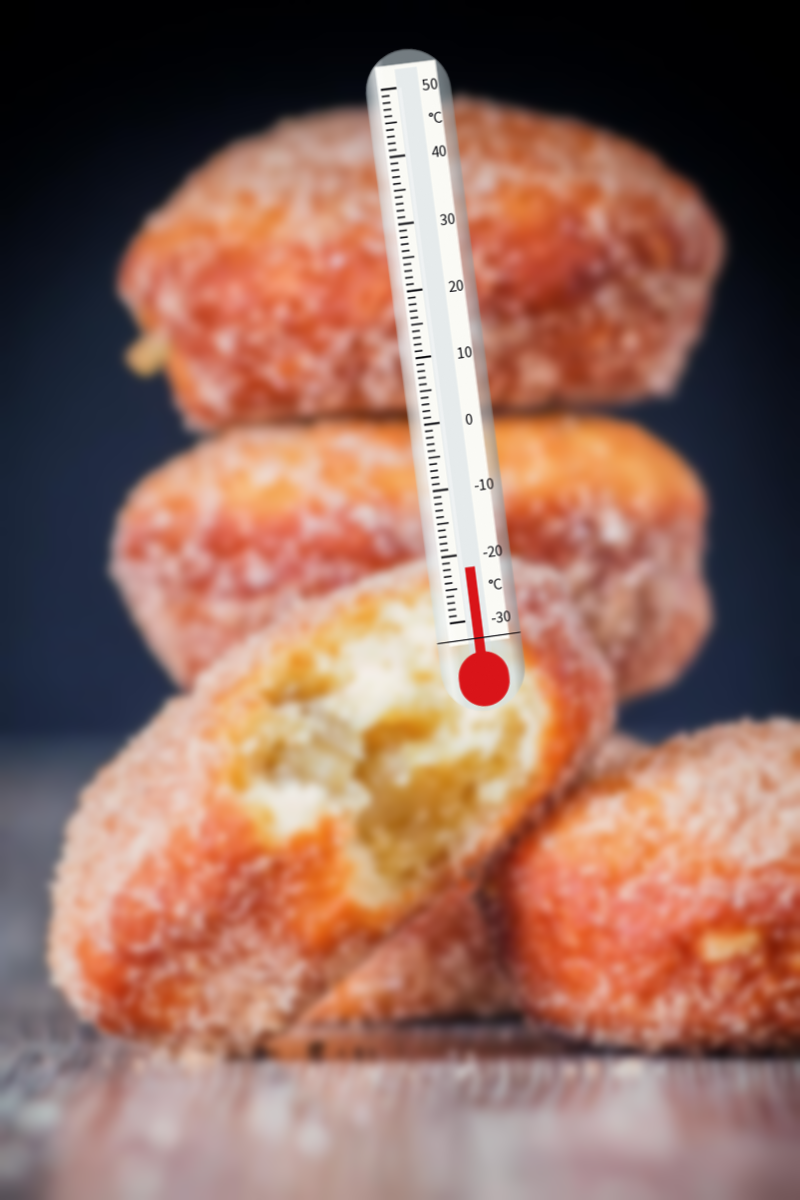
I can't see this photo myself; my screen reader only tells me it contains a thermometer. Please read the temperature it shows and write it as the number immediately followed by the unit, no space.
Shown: -22°C
